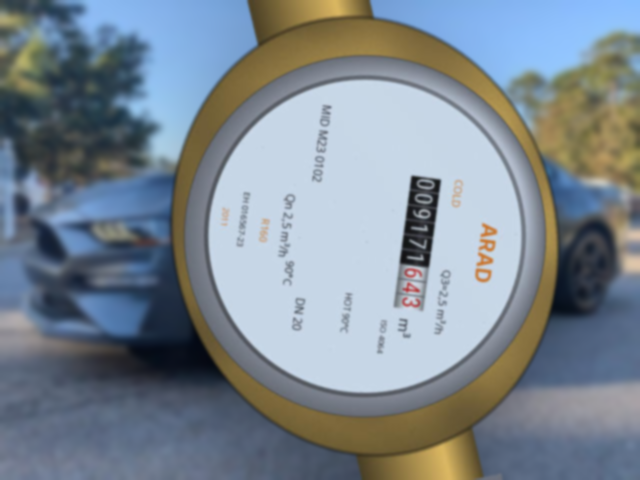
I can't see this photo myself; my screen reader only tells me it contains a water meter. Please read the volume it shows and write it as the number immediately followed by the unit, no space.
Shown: 9171.643m³
